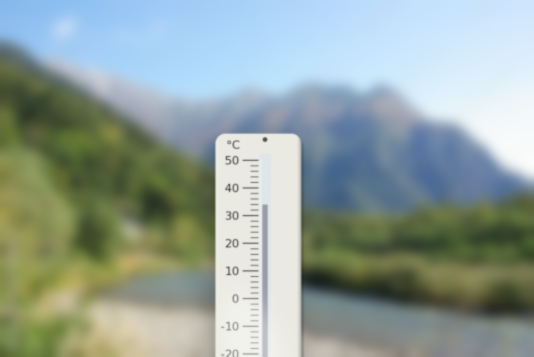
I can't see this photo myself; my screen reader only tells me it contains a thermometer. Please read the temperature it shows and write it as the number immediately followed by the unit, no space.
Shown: 34°C
